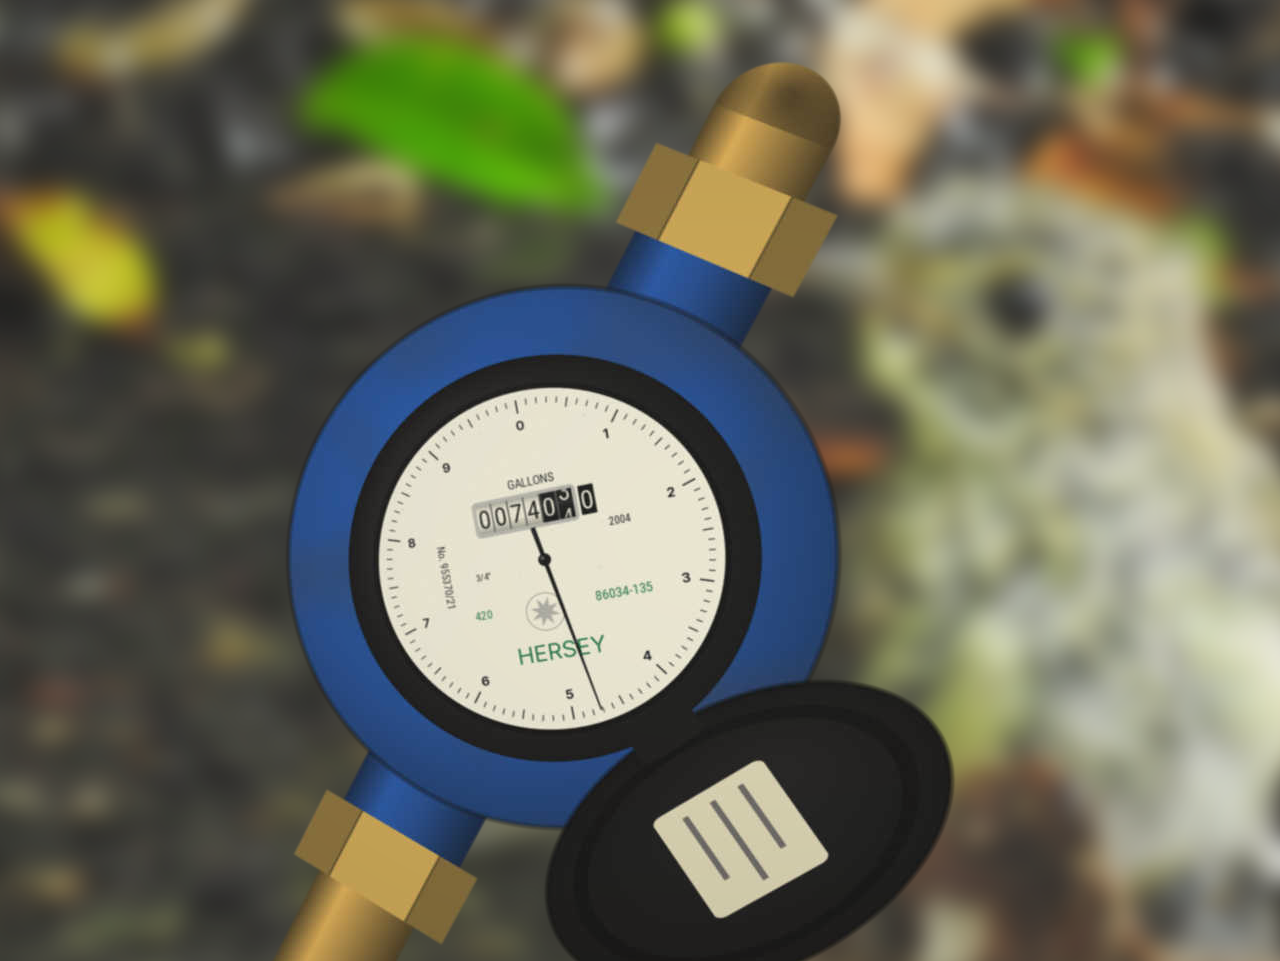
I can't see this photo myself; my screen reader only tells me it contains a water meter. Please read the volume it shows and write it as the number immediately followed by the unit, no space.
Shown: 74034.7gal
